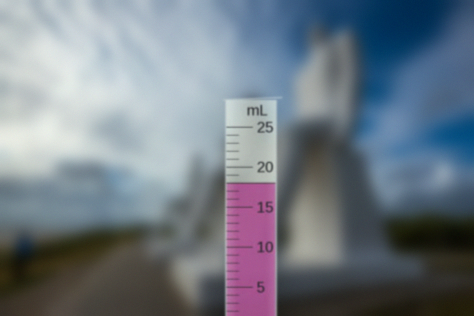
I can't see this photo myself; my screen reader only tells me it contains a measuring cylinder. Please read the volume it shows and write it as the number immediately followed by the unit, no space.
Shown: 18mL
